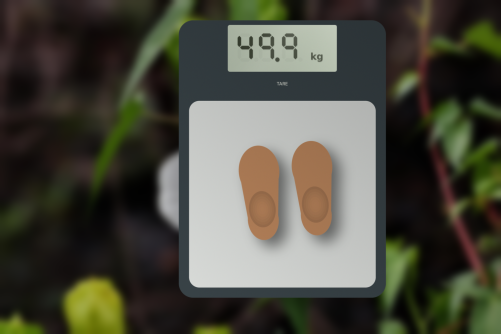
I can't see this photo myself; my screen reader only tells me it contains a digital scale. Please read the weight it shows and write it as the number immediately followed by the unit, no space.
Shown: 49.9kg
